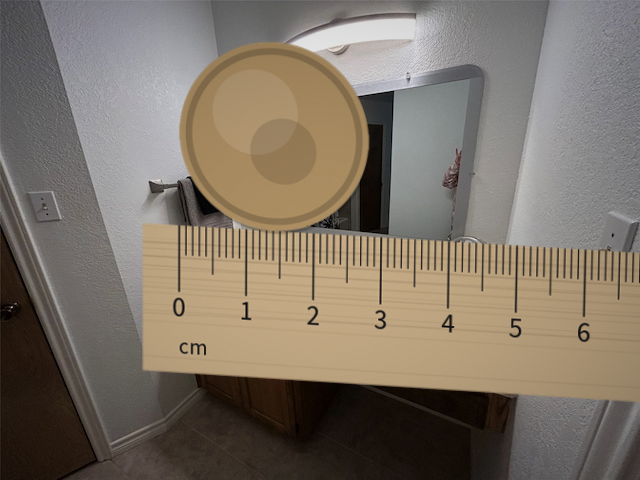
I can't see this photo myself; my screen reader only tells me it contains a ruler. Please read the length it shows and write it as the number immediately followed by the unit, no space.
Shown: 2.8cm
